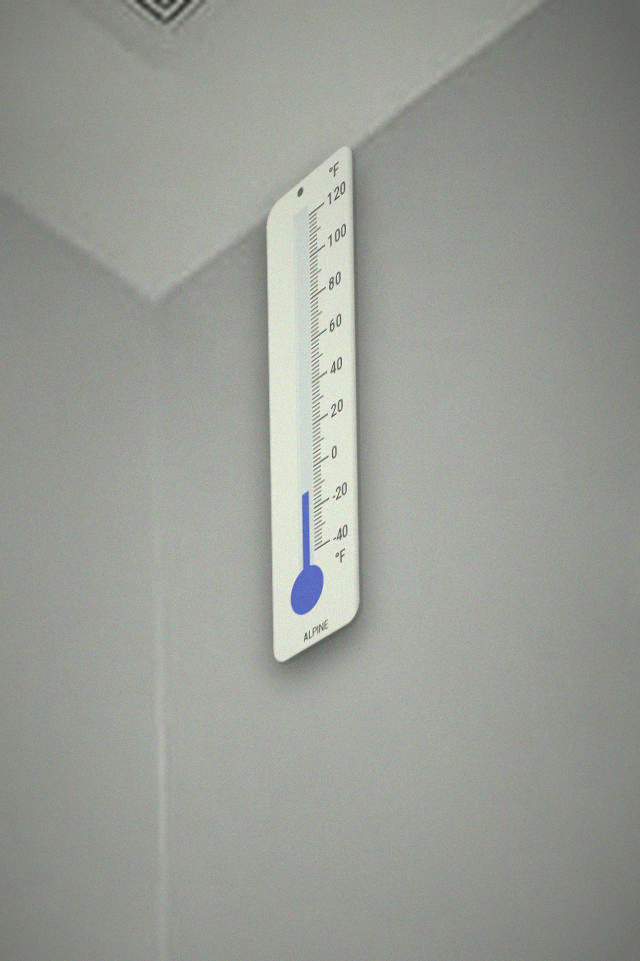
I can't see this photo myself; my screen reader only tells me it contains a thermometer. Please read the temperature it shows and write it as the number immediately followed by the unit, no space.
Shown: -10°F
